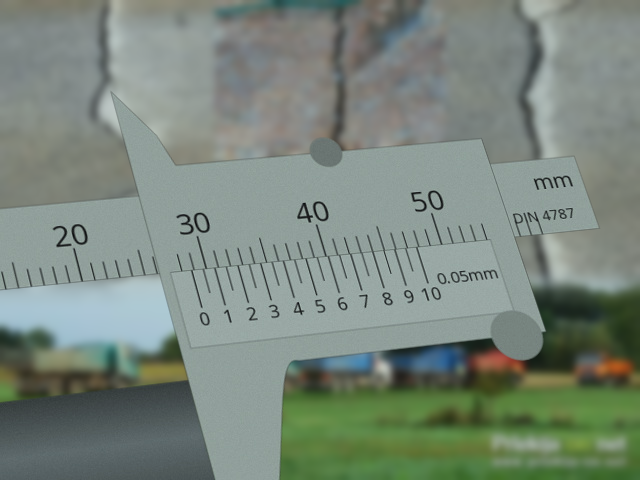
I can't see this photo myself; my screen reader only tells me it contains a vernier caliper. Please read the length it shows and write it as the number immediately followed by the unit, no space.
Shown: 28.8mm
